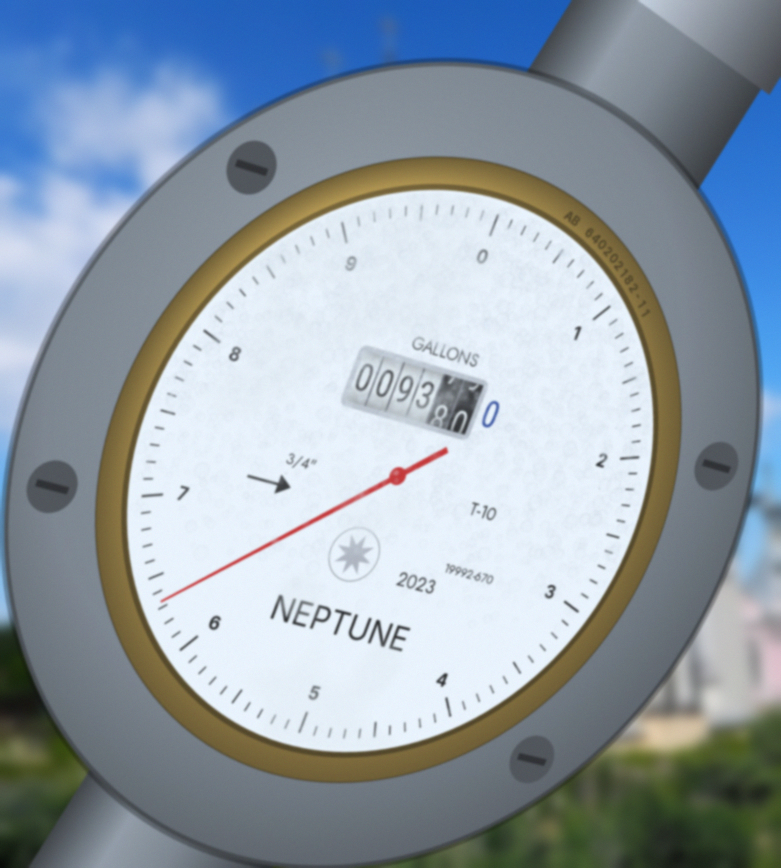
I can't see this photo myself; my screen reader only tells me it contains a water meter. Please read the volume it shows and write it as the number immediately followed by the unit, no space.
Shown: 93796.3gal
